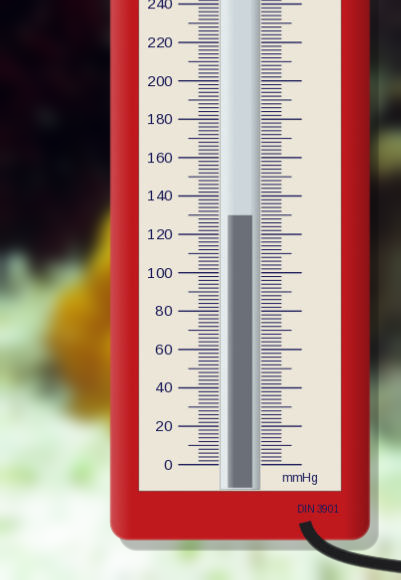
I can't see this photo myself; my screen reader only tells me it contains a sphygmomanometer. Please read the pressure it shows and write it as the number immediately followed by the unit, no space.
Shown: 130mmHg
